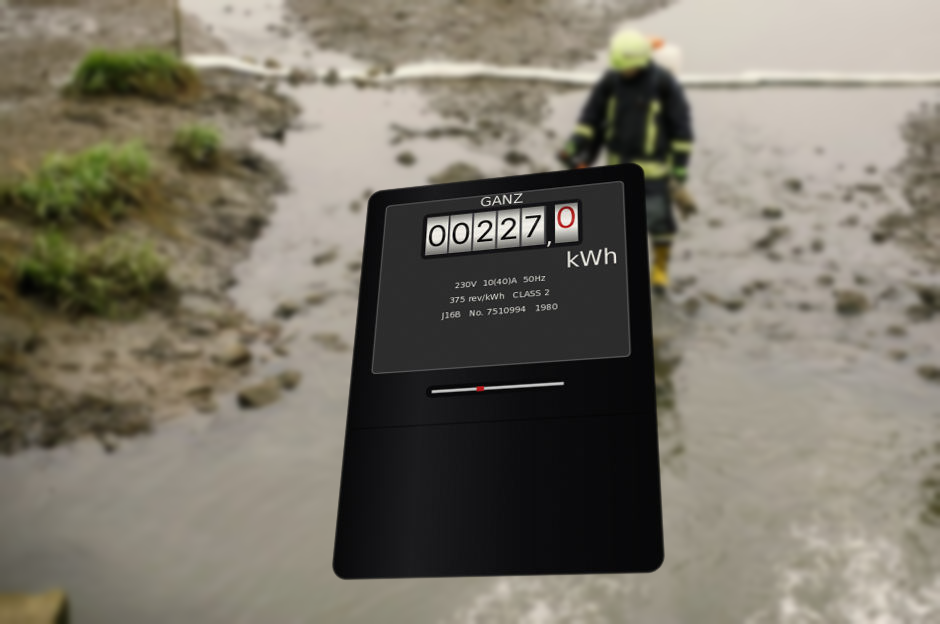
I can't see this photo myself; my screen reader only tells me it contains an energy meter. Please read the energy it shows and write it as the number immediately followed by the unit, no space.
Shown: 227.0kWh
